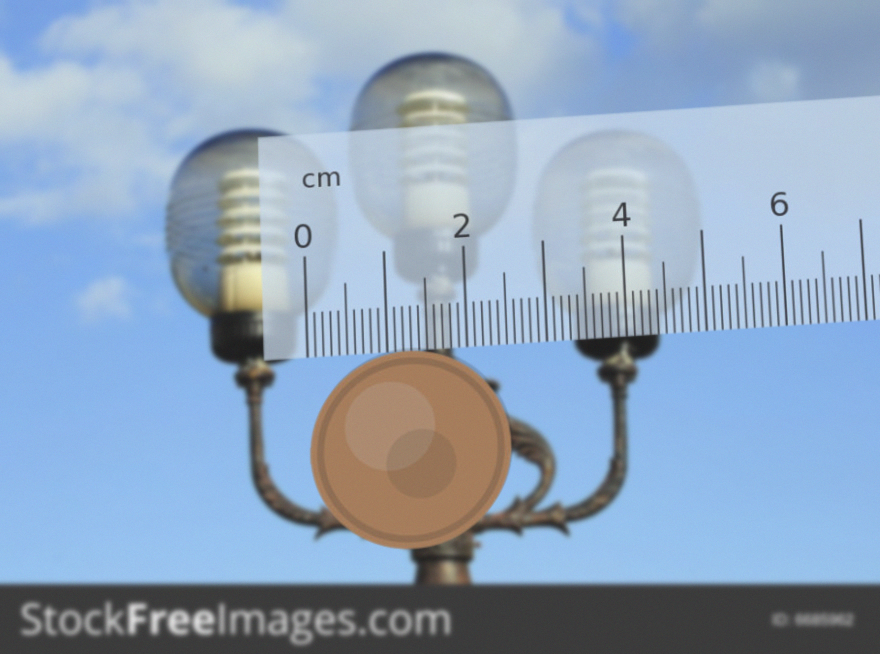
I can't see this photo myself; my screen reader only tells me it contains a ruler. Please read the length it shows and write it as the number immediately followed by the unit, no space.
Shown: 2.5cm
